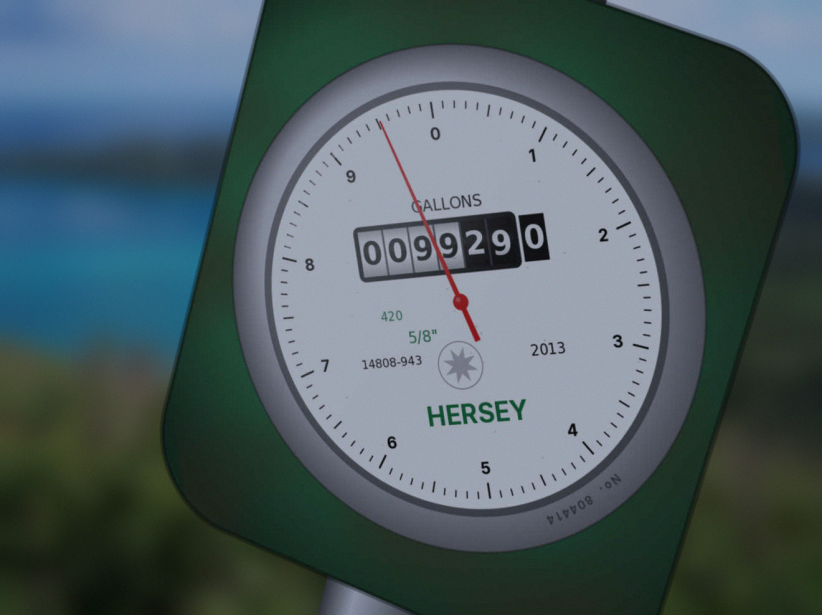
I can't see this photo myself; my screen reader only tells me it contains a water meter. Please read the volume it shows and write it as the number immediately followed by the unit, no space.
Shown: 99289.5gal
